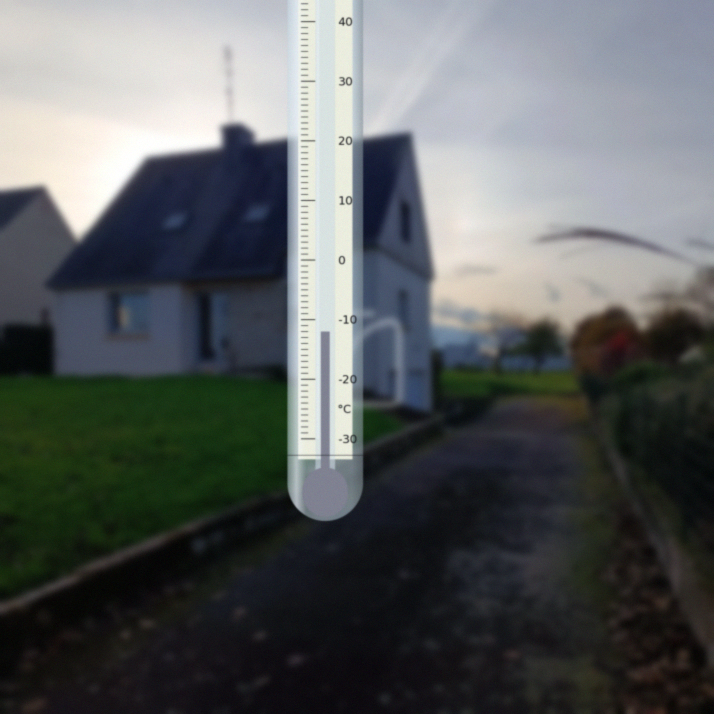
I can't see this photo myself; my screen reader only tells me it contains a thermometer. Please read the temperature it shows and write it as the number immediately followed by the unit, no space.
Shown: -12°C
